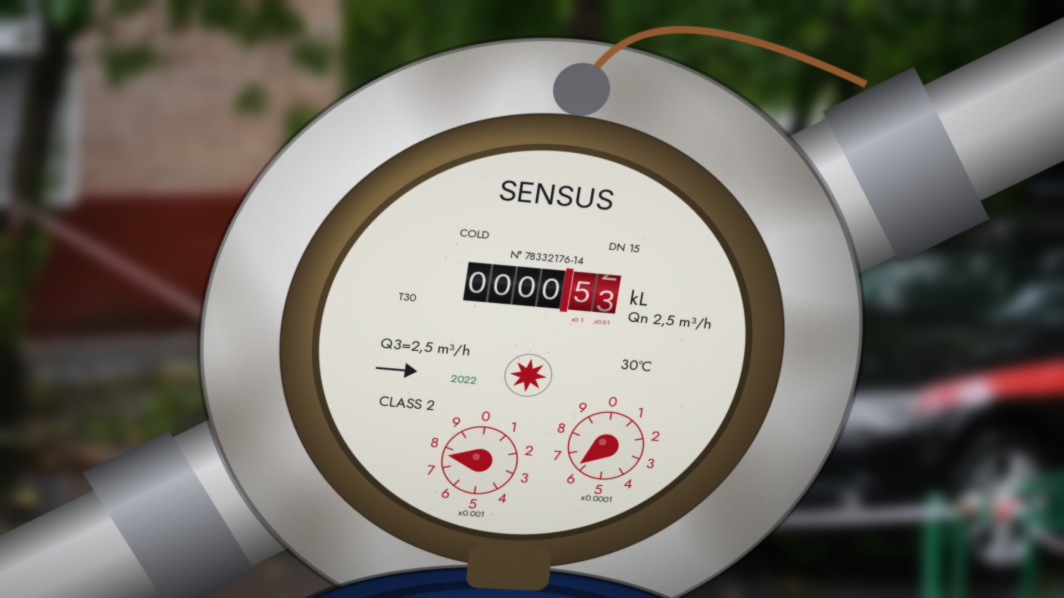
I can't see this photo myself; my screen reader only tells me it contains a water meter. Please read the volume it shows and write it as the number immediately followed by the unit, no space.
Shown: 0.5276kL
